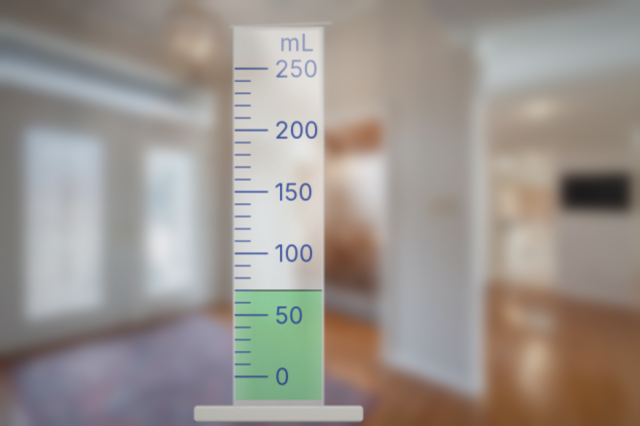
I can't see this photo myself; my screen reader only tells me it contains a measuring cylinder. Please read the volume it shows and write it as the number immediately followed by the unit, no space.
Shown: 70mL
